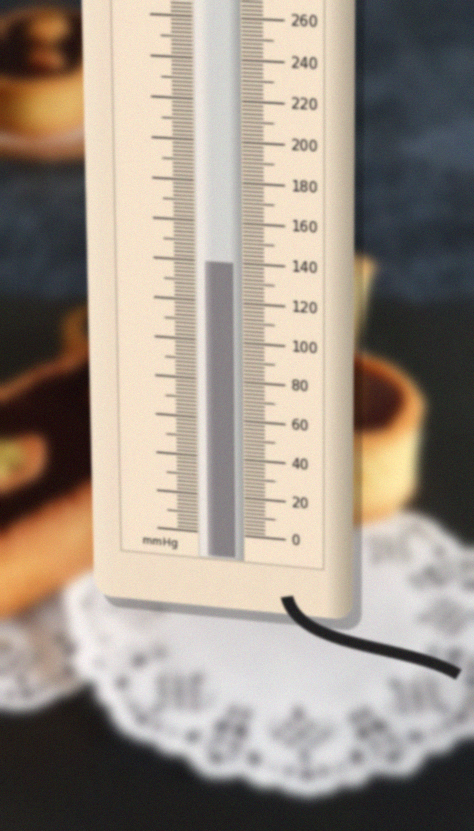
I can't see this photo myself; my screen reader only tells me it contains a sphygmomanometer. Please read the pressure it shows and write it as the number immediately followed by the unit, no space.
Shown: 140mmHg
